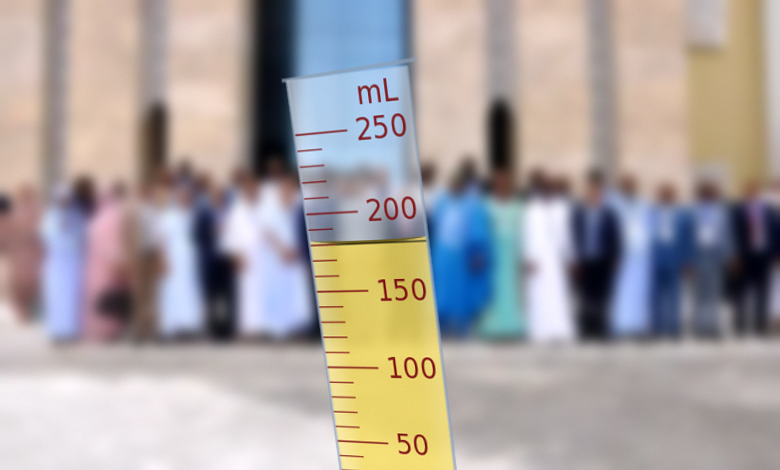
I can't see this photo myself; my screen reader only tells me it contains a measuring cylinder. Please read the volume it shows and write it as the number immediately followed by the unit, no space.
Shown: 180mL
